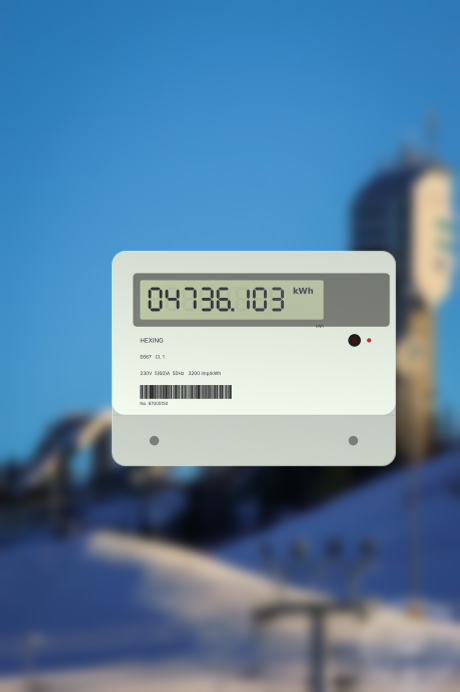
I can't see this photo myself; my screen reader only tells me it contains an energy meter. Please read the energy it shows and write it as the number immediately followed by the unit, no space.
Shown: 4736.103kWh
